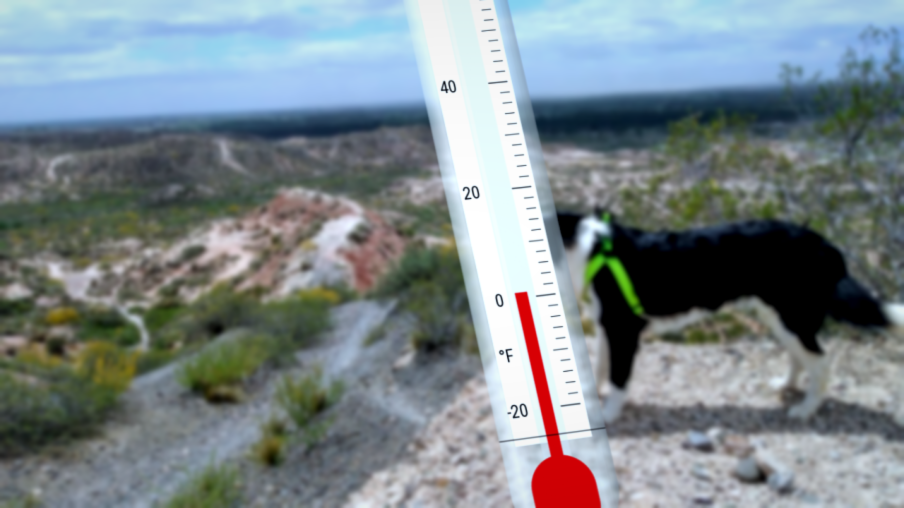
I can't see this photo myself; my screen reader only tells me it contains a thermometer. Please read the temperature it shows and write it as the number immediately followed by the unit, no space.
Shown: 1°F
